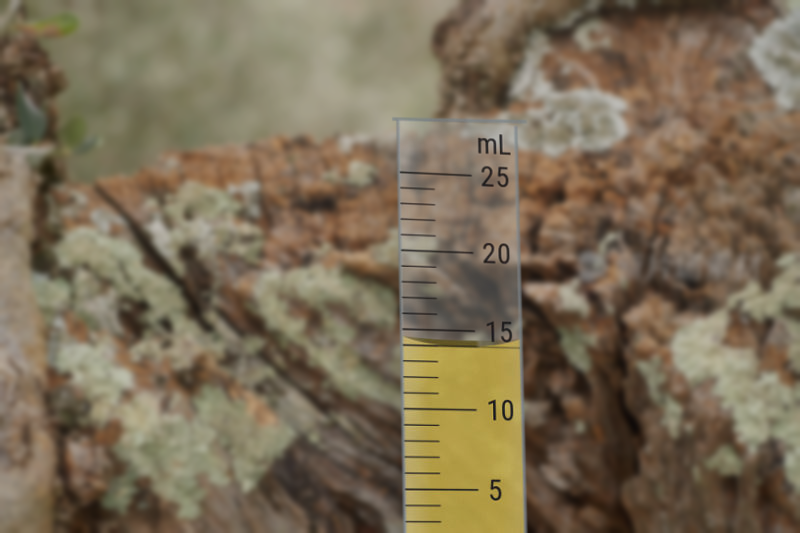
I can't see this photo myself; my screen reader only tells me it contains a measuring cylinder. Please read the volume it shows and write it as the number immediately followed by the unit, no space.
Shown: 14mL
